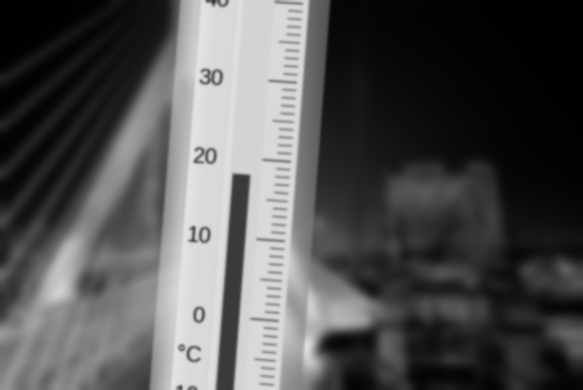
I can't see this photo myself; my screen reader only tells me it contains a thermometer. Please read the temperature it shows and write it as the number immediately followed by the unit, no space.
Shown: 18°C
